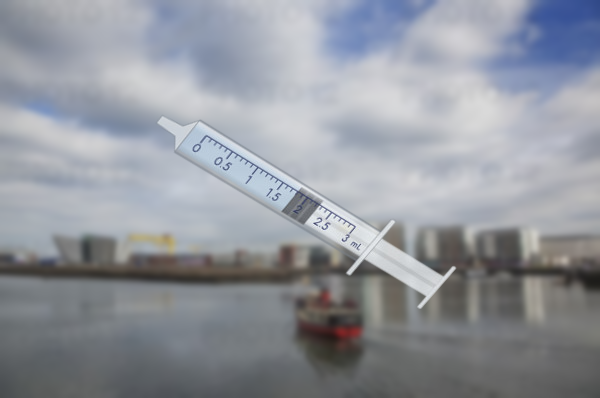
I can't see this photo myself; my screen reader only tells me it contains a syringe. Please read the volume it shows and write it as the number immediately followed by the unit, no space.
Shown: 1.8mL
